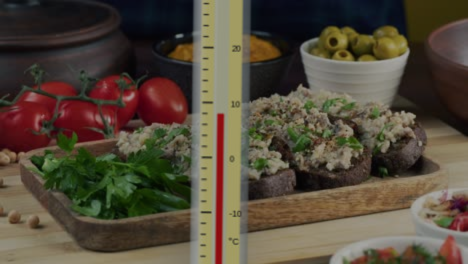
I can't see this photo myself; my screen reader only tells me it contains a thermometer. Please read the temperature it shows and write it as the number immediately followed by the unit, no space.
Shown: 8°C
